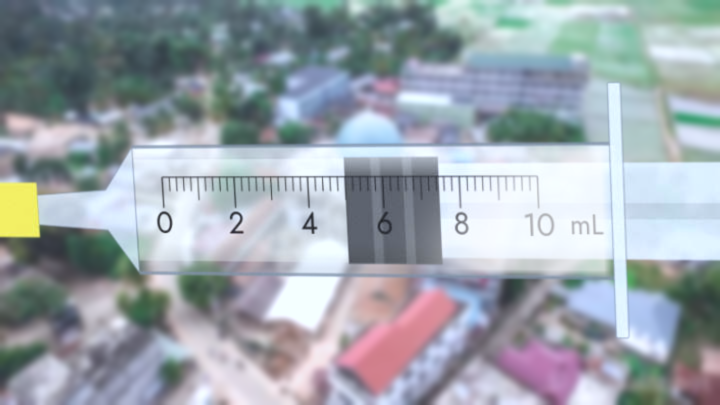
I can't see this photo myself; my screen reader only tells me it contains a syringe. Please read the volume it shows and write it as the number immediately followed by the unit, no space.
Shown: 5mL
